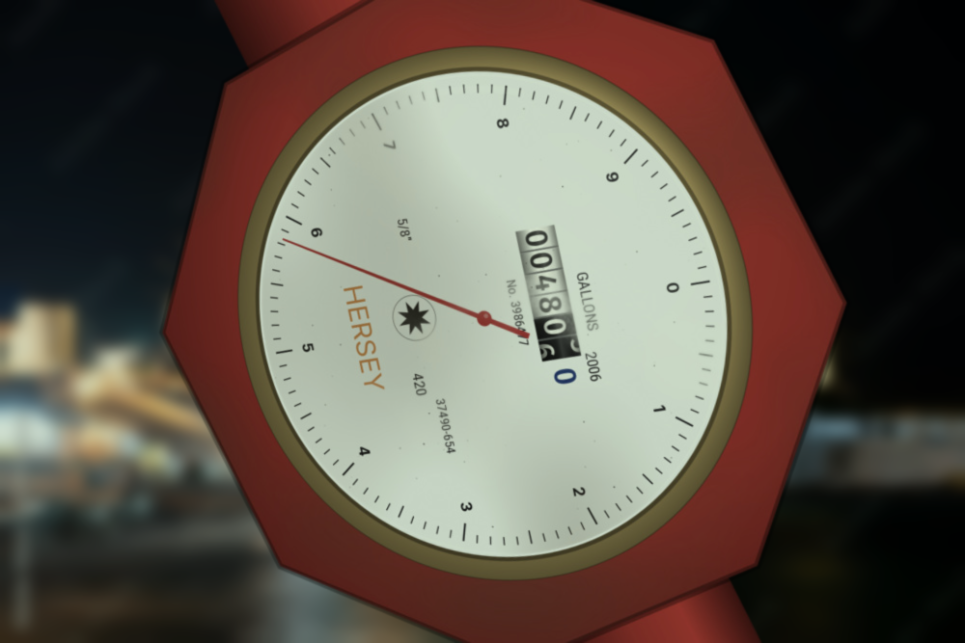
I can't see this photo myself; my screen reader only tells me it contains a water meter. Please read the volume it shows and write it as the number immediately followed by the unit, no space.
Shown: 48055.8gal
